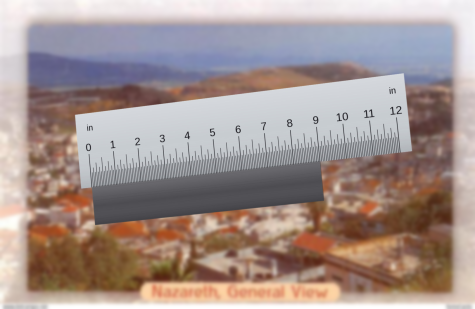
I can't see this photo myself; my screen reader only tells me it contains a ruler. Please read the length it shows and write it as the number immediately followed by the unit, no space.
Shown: 9in
